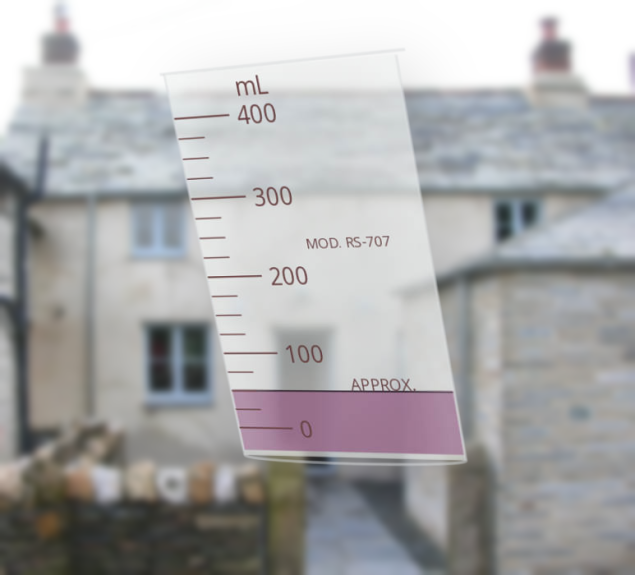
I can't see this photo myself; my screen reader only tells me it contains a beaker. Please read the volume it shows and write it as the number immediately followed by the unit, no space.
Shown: 50mL
